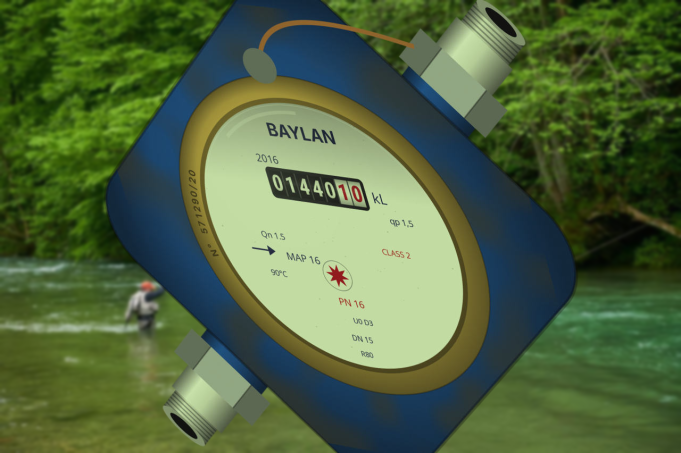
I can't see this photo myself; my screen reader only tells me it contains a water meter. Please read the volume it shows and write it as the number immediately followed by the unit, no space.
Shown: 1440.10kL
